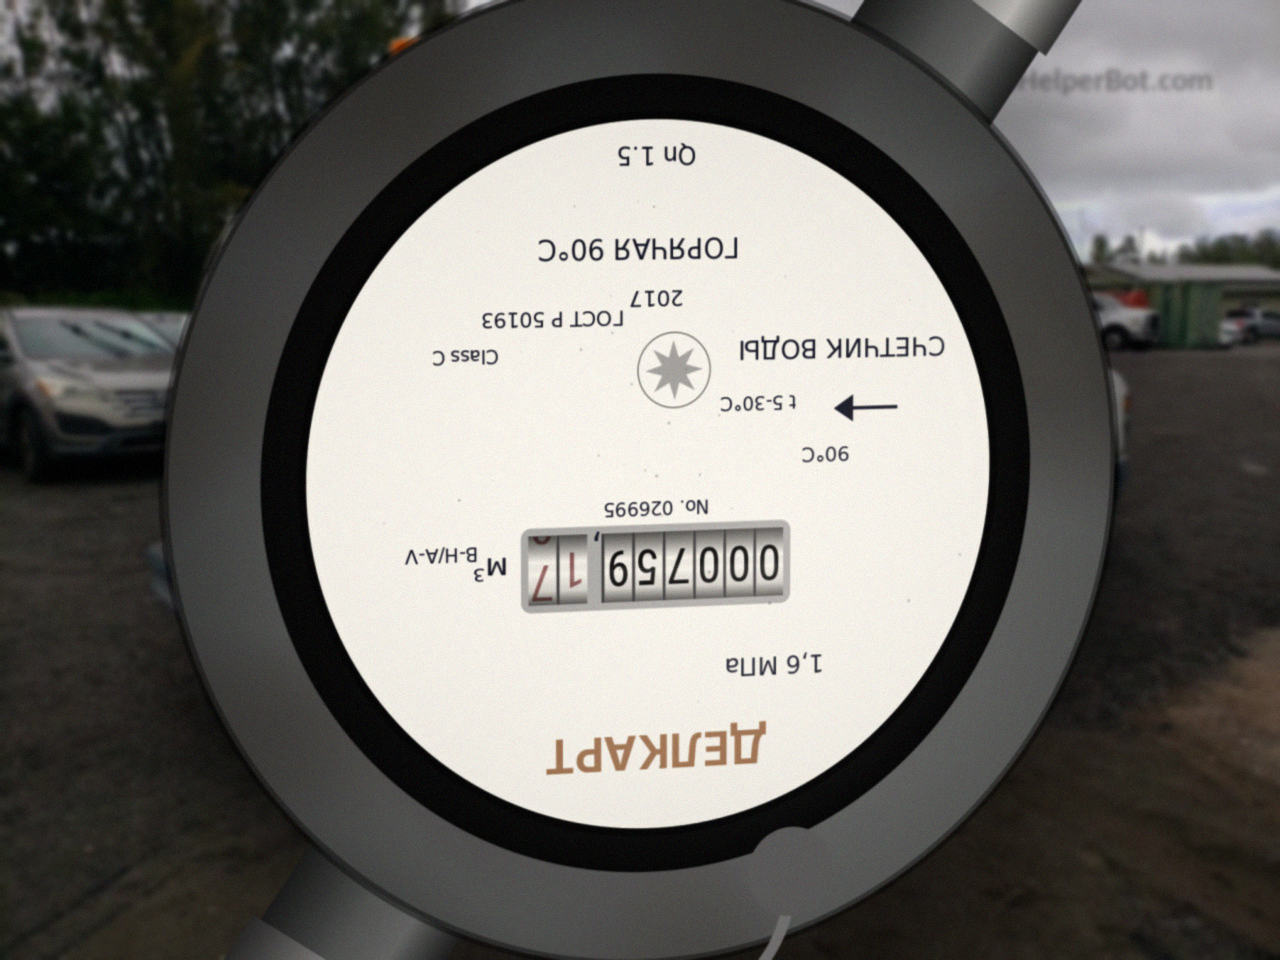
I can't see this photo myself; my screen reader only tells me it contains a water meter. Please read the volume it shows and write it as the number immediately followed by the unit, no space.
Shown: 759.17m³
